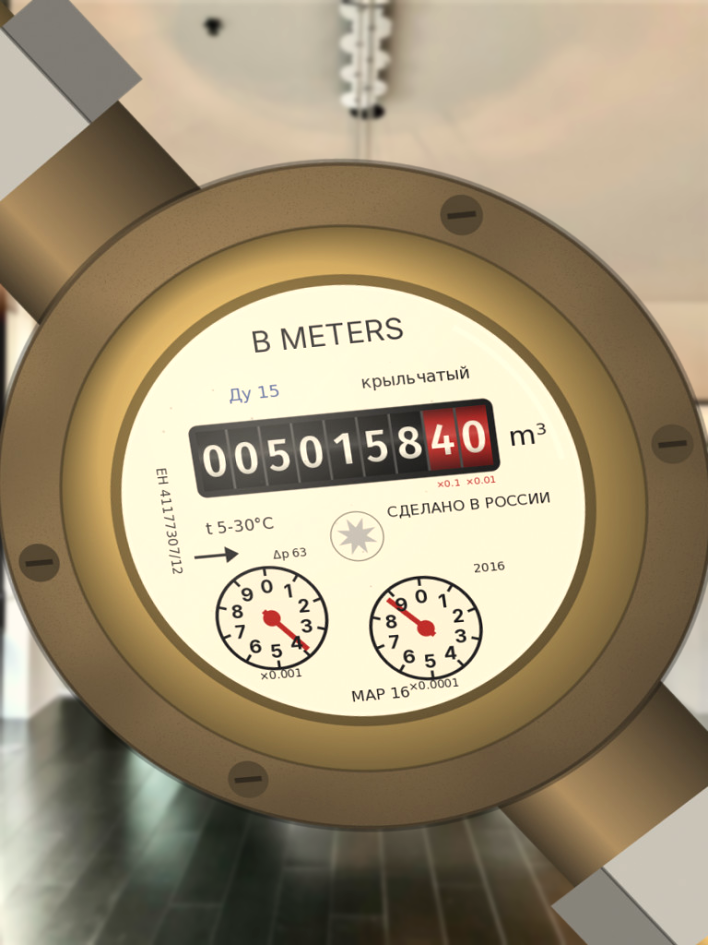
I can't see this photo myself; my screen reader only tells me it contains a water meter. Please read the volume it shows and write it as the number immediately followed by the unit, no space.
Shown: 50158.4038m³
